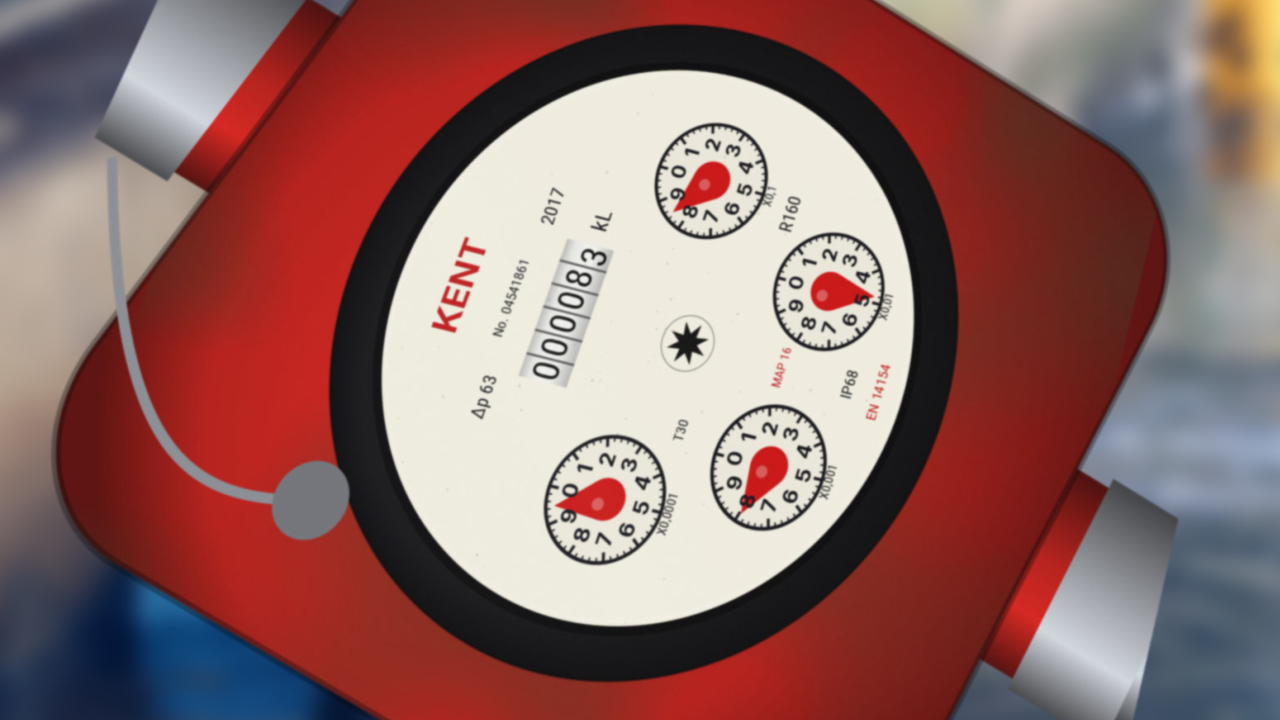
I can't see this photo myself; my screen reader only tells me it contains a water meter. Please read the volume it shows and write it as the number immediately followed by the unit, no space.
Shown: 82.8479kL
